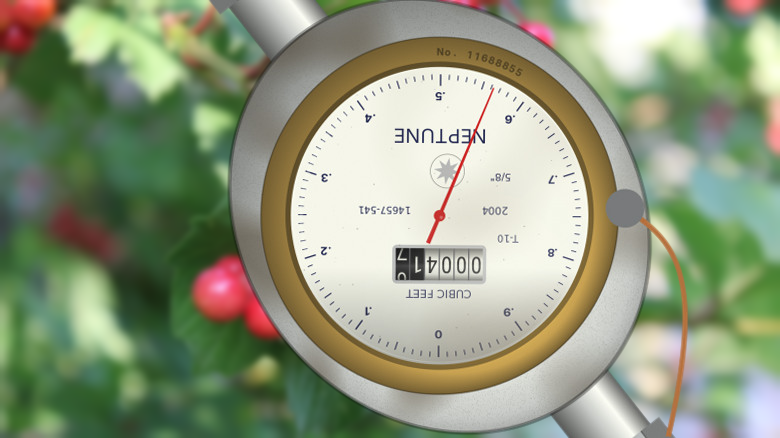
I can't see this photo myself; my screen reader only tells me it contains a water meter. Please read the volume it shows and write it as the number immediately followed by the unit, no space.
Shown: 416.56ft³
